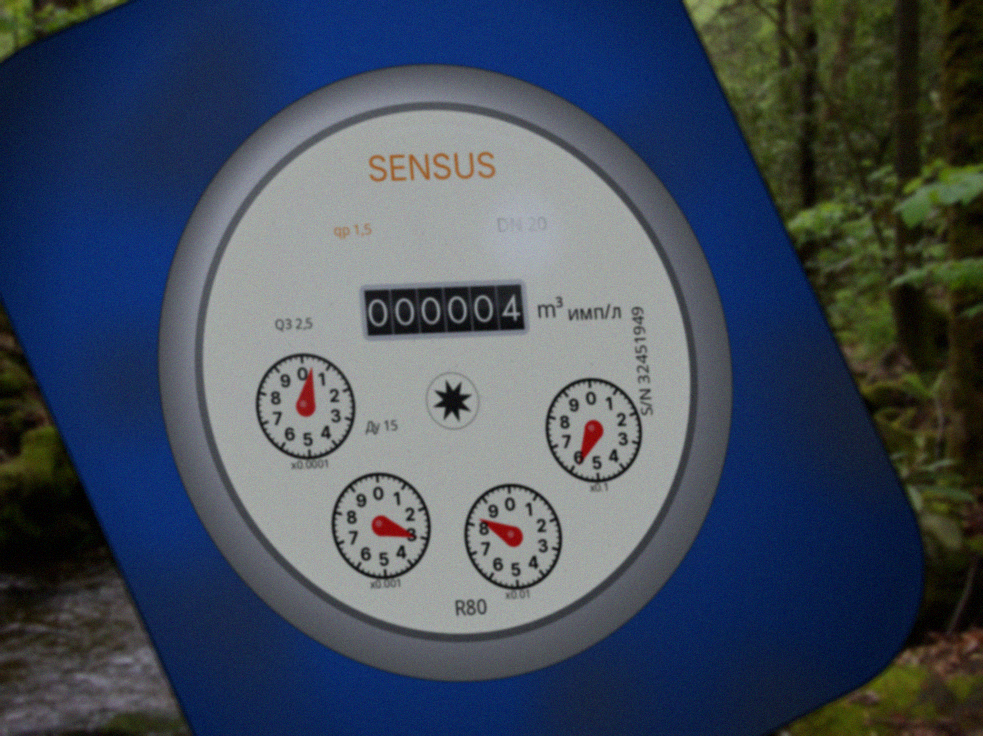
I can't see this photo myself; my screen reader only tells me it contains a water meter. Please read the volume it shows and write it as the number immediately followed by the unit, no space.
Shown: 4.5830m³
